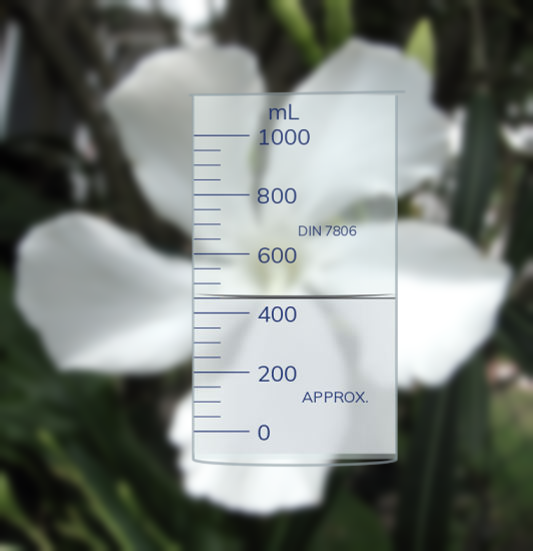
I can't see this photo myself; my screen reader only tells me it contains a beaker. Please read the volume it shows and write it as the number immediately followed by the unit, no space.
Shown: 450mL
